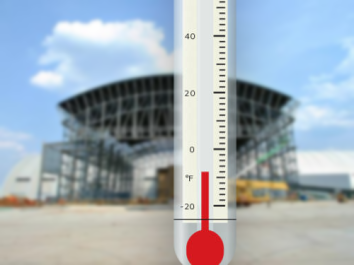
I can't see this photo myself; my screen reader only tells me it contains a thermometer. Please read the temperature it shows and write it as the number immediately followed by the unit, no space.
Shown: -8°F
